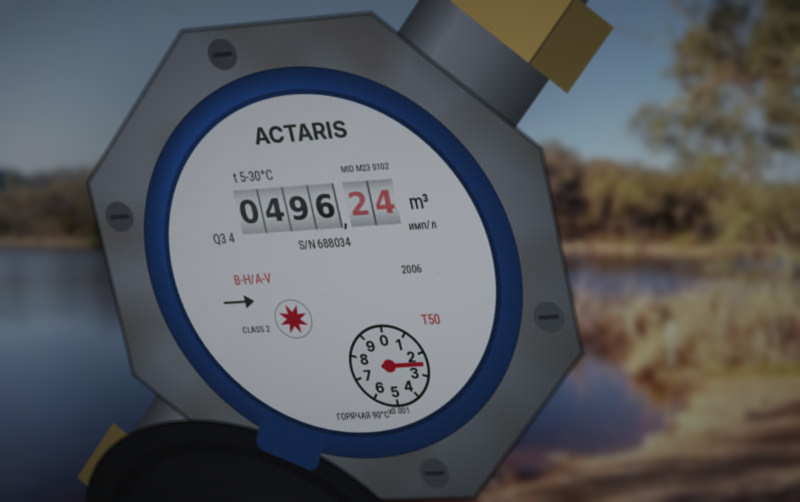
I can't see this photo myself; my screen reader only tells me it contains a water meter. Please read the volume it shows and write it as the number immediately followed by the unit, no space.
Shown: 496.242m³
